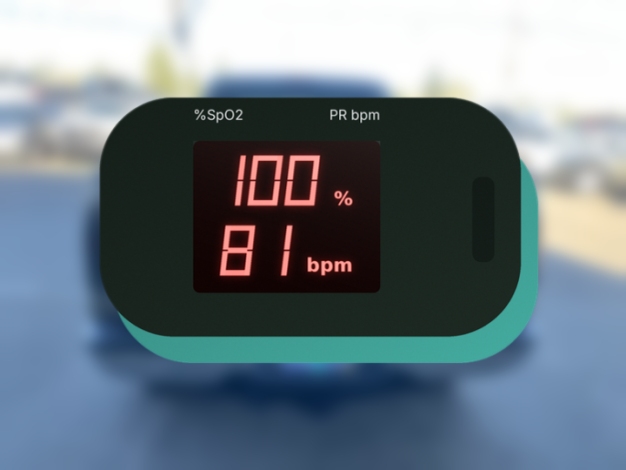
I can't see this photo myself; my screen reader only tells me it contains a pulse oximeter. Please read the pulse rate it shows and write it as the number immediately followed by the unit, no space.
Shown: 81bpm
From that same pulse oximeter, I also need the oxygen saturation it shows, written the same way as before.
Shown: 100%
